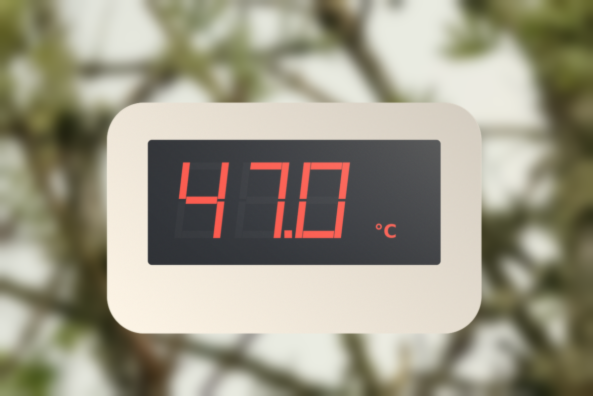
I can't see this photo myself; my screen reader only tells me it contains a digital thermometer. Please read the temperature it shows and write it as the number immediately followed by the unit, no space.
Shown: 47.0°C
